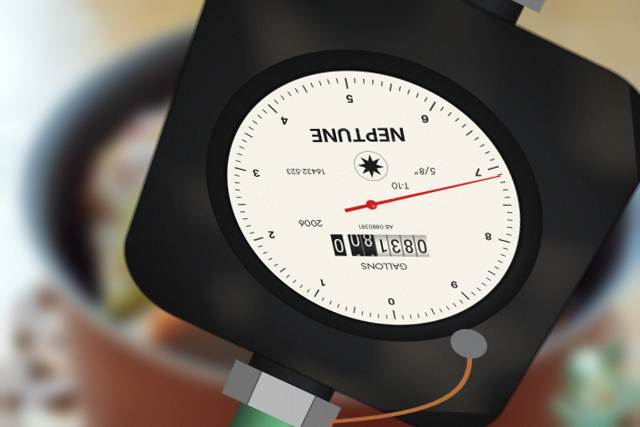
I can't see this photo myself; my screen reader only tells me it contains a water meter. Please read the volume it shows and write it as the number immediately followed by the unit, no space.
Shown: 831797.1gal
